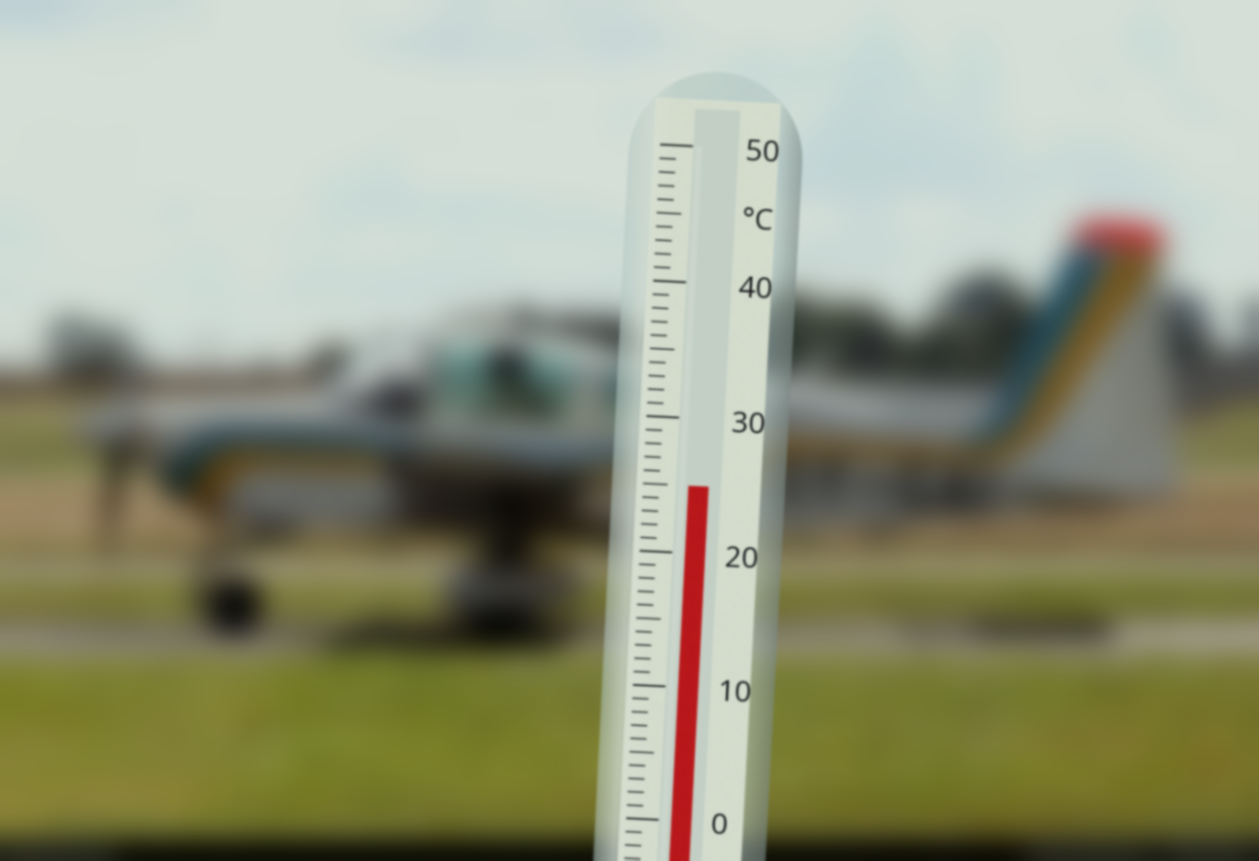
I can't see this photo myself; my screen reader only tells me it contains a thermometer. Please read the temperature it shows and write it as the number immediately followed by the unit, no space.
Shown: 25°C
